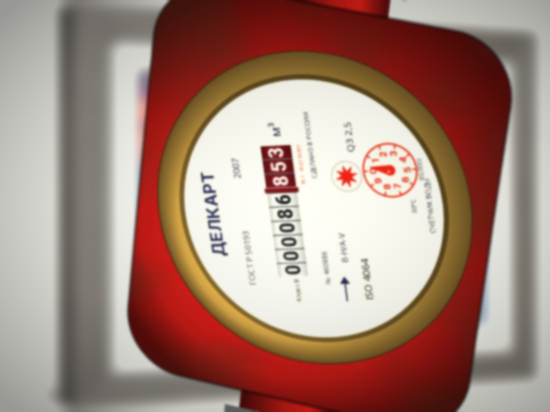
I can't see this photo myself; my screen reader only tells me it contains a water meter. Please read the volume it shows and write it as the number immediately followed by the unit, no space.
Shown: 86.8530m³
